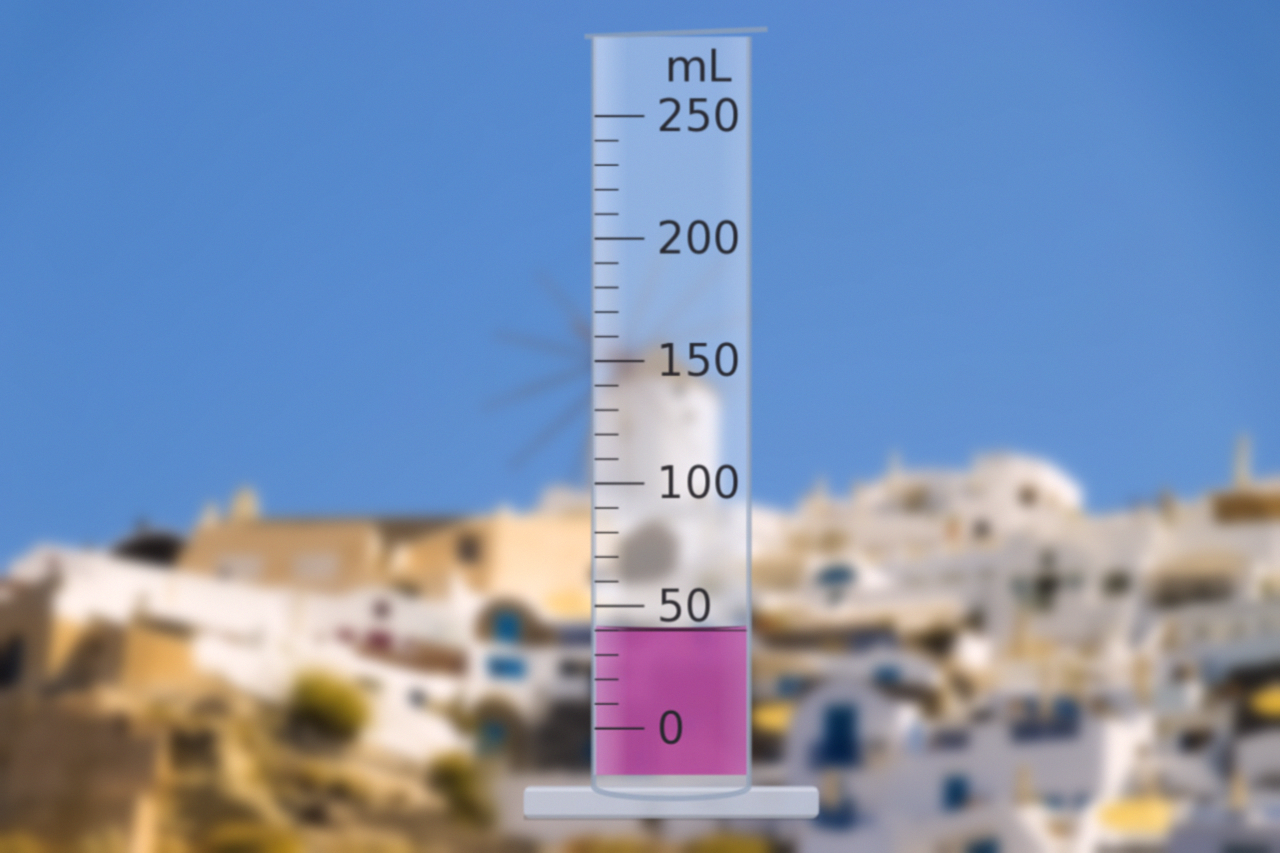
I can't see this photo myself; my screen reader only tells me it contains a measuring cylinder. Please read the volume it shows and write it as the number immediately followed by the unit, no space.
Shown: 40mL
